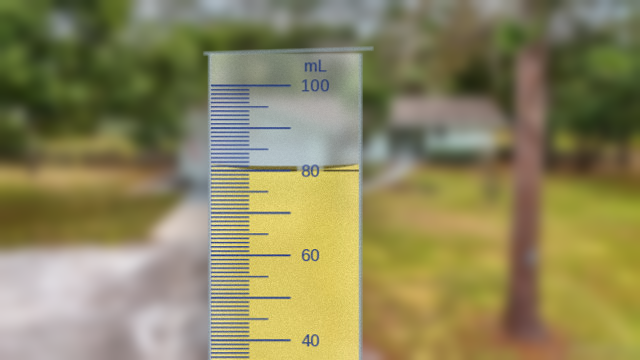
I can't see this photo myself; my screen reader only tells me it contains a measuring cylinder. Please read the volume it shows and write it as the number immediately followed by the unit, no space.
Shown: 80mL
